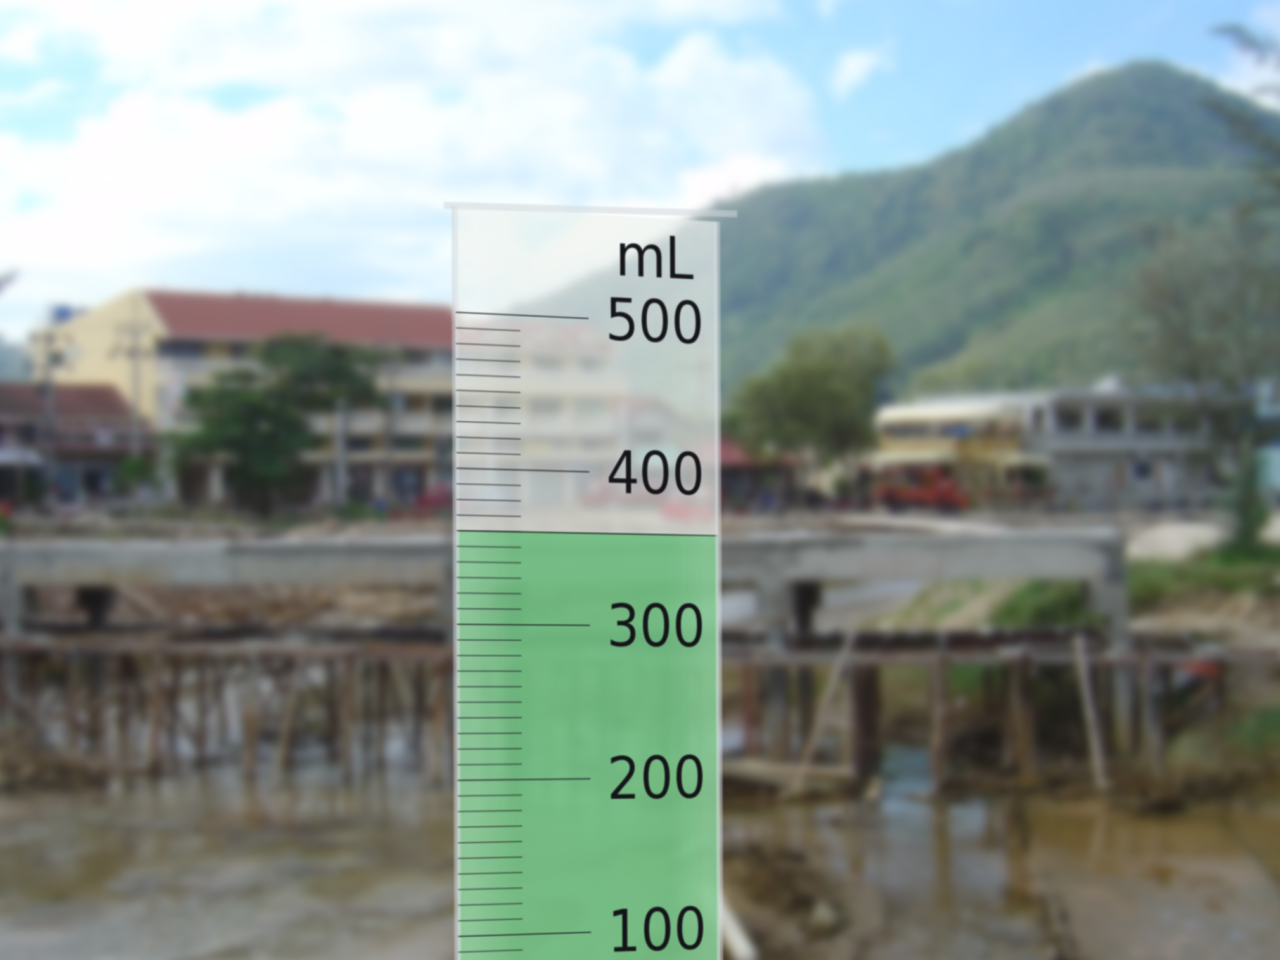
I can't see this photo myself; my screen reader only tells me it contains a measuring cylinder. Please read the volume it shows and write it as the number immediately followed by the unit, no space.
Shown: 360mL
